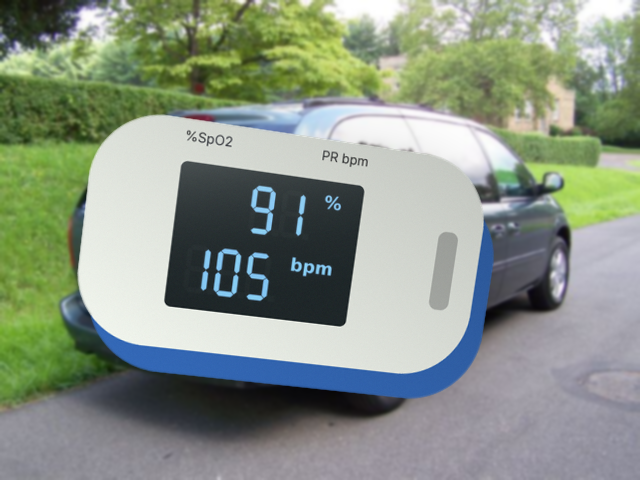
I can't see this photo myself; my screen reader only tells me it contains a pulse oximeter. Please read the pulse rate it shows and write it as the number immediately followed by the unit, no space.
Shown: 105bpm
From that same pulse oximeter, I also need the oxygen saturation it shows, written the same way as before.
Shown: 91%
